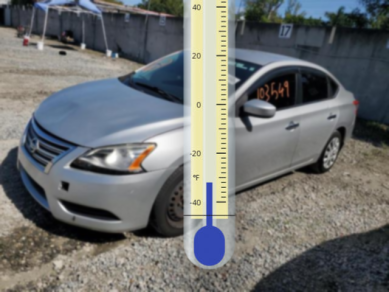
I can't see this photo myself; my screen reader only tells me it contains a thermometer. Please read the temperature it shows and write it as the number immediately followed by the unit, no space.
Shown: -32°F
